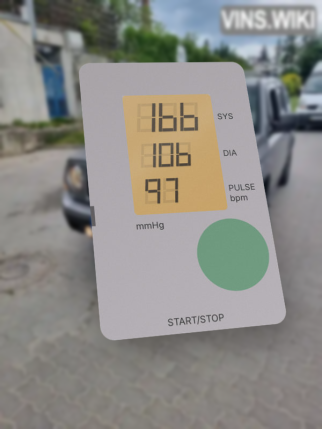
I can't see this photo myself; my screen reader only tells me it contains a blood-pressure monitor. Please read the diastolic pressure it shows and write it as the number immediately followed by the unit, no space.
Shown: 106mmHg
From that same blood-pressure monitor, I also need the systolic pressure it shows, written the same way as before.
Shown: 166mmHg
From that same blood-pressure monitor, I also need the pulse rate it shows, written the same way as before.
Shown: 97bpm
